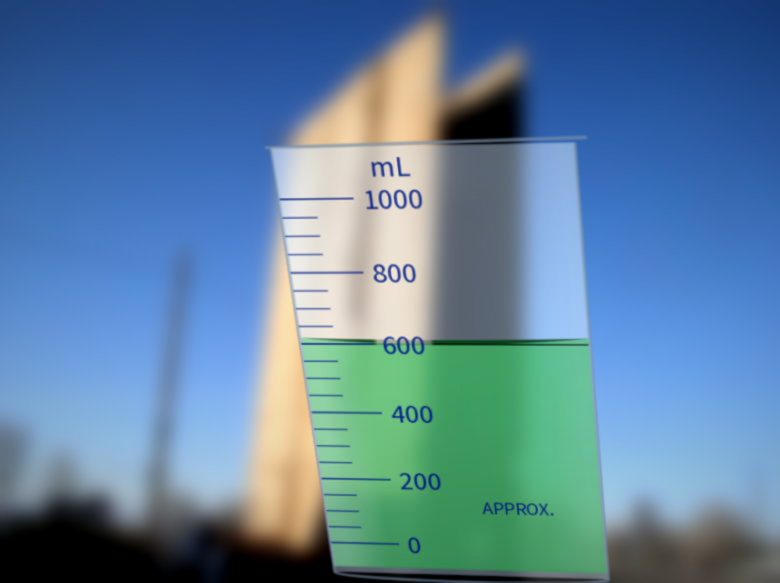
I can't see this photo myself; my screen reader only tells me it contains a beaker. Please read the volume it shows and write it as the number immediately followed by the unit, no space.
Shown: 600mL
